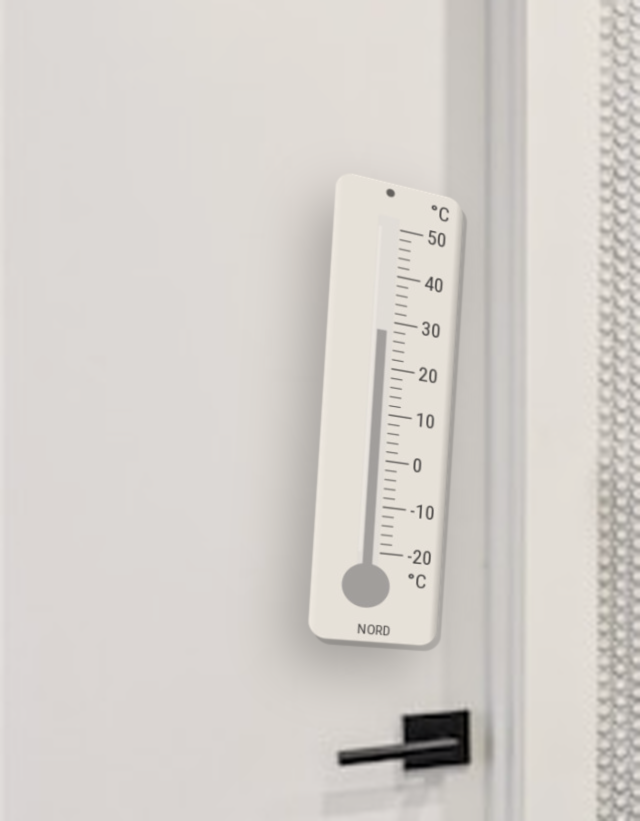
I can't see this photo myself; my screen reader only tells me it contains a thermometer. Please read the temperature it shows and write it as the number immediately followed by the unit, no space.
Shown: 28°C
